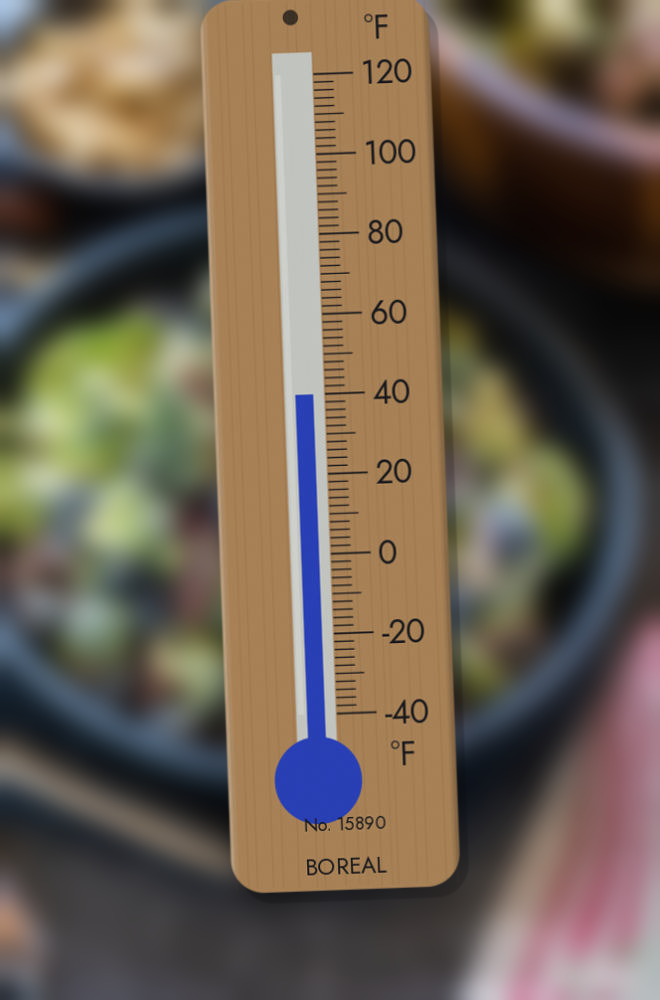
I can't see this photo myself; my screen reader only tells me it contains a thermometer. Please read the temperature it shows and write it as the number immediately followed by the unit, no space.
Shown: 40°F
